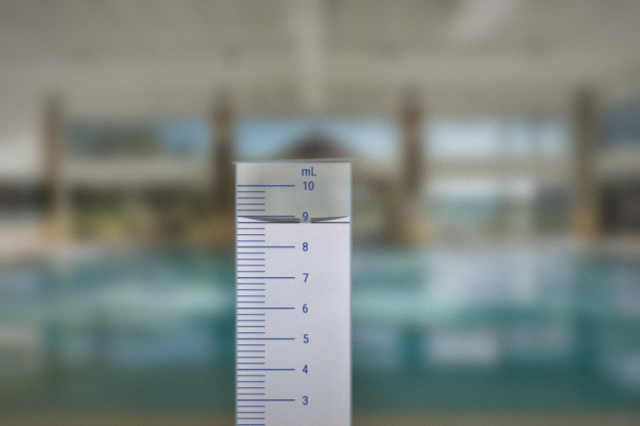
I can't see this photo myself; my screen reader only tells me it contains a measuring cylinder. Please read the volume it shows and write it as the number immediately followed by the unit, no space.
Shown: 8.8mL
